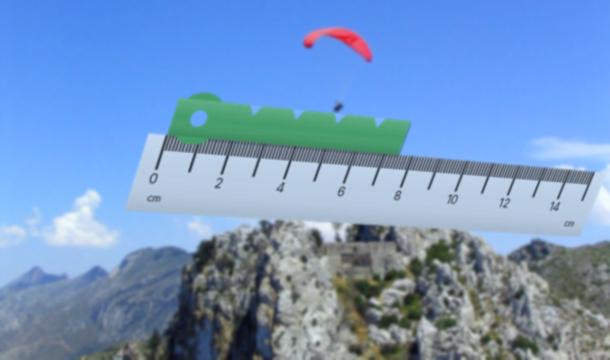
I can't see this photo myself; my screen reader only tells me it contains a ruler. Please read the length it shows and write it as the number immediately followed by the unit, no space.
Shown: 7.5cm
